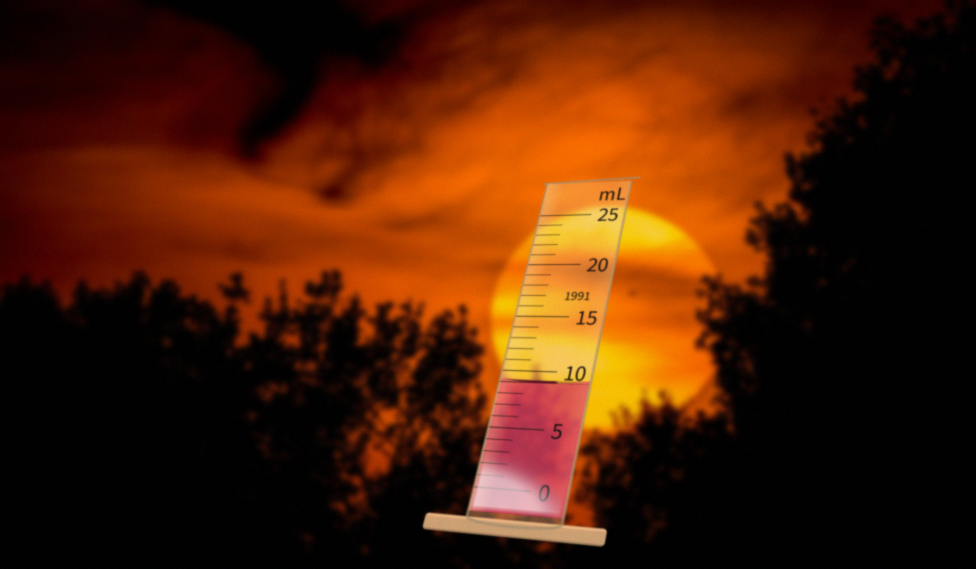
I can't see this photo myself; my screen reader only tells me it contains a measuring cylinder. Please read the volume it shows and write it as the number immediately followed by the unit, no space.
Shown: 9mL
